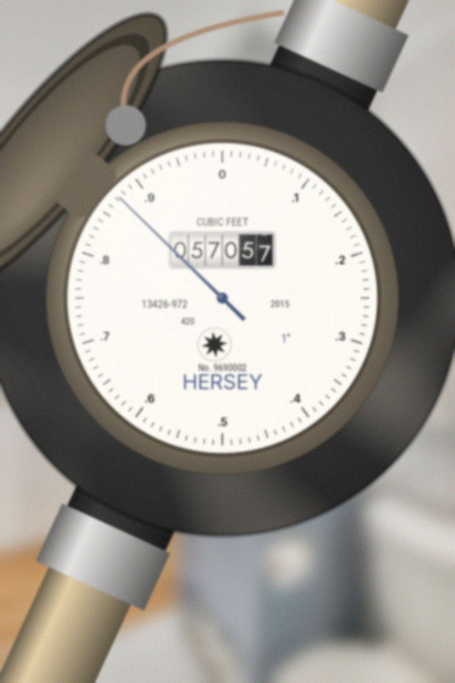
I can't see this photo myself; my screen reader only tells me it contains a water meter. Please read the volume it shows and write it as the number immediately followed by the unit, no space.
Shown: 57056.87ft³
